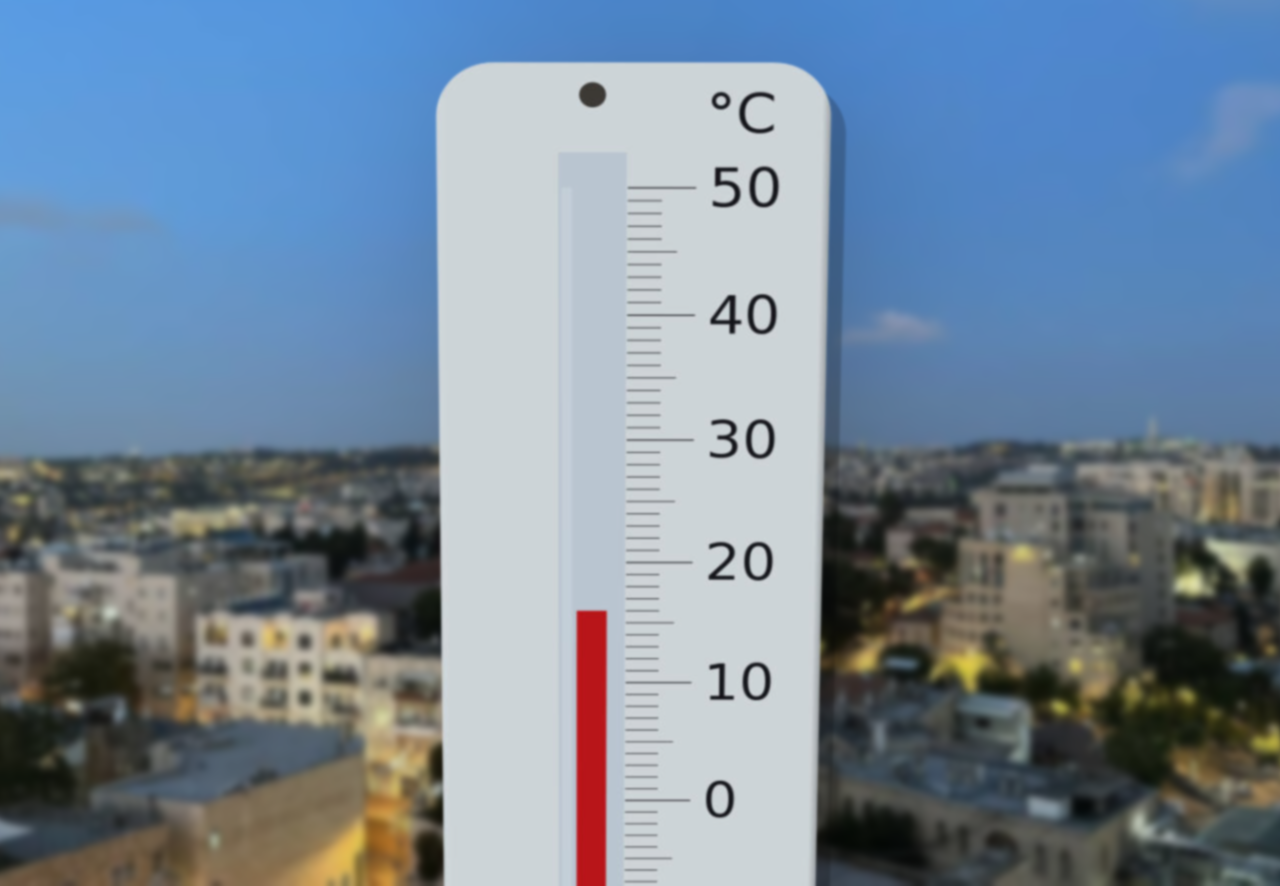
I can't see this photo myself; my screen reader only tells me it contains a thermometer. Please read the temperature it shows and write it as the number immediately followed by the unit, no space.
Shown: 16°C
